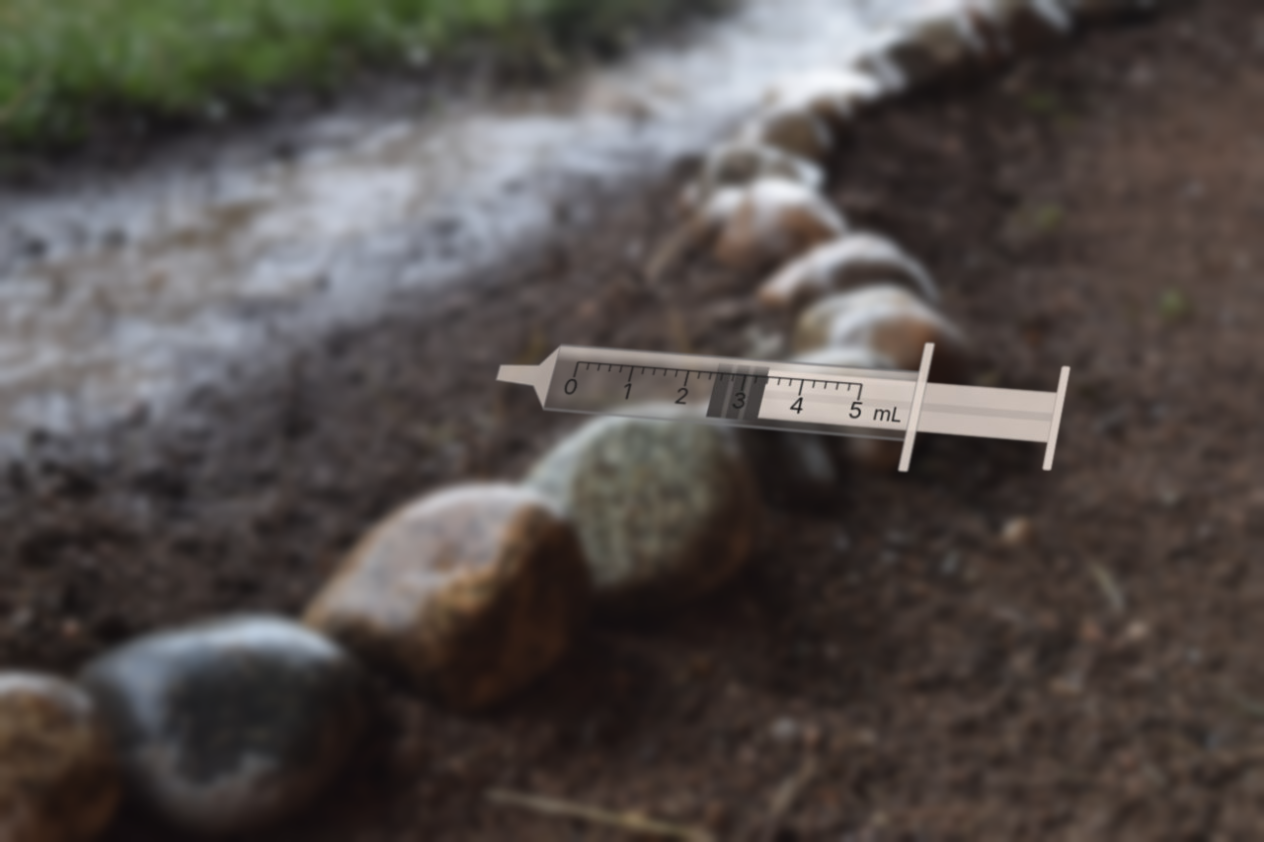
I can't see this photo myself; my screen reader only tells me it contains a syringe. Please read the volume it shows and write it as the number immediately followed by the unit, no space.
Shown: 2.5mL
